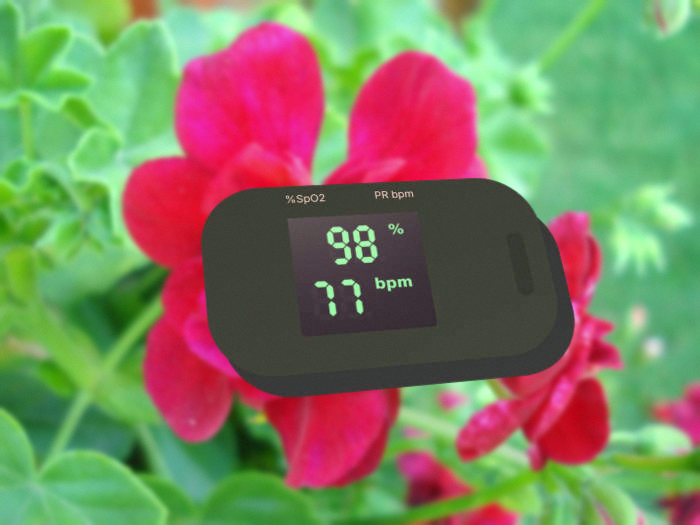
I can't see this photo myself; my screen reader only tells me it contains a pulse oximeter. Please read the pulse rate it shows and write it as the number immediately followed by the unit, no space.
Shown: 77bpm
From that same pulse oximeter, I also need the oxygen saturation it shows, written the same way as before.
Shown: 98%
